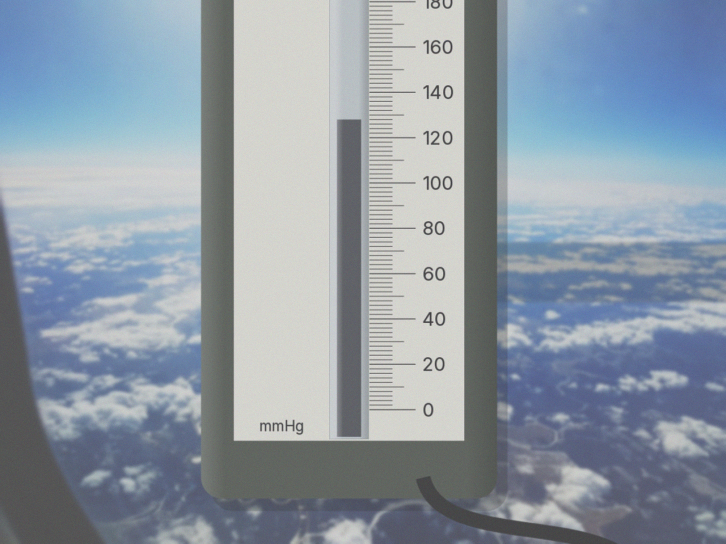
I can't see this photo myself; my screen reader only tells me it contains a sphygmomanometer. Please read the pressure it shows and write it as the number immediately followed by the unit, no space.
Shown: 128mmHg
